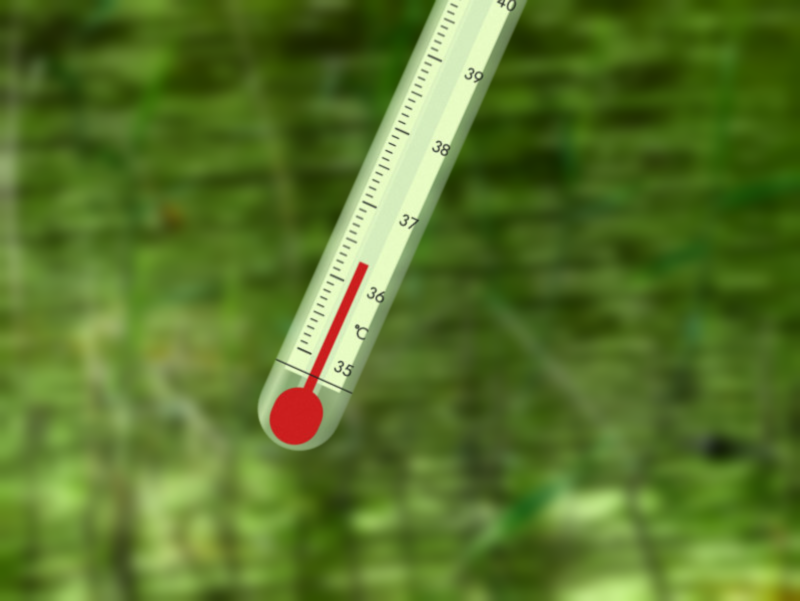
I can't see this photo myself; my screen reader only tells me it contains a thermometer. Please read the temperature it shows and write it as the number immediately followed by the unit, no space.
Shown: 36.3°C
